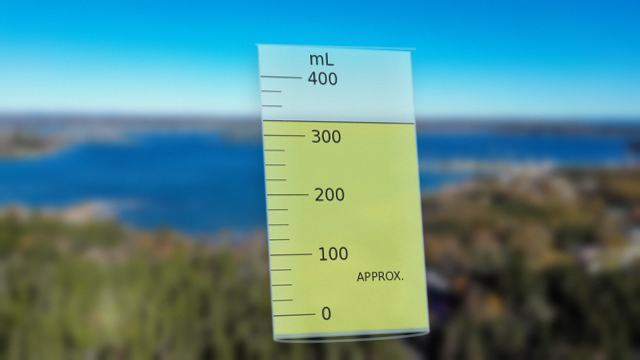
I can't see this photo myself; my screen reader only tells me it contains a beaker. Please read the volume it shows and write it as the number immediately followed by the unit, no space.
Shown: 325mL
